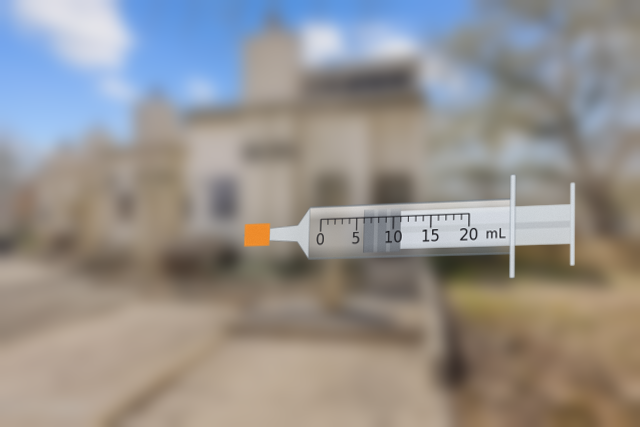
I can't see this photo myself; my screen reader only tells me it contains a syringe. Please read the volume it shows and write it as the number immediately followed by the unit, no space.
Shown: 6mL
